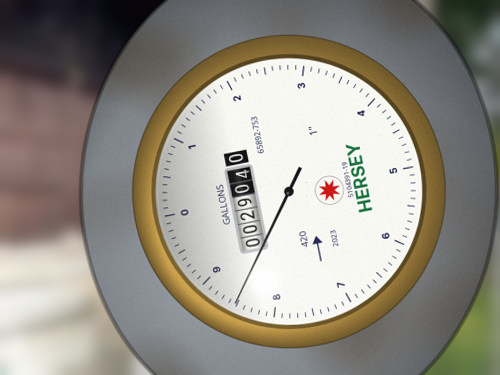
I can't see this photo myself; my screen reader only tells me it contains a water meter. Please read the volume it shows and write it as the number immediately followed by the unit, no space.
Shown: 29038.5gal
